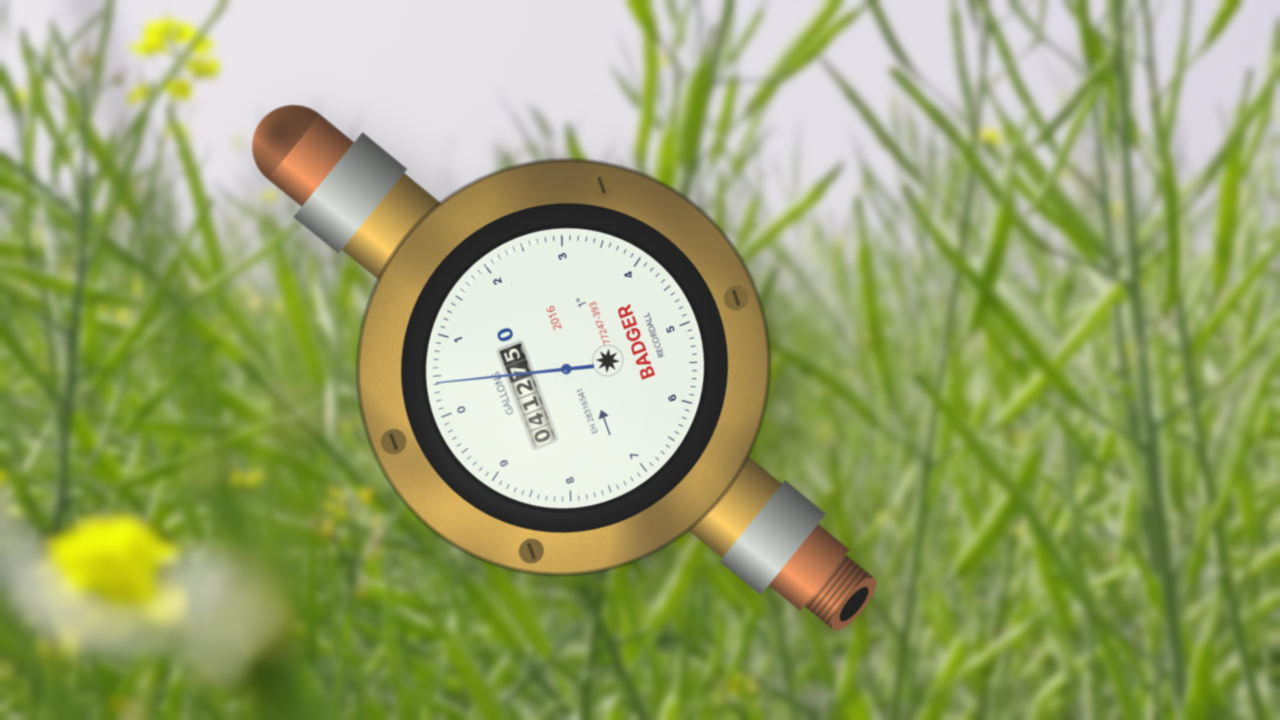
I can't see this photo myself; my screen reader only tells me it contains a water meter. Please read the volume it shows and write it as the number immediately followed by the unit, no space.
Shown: 412750.4gal
